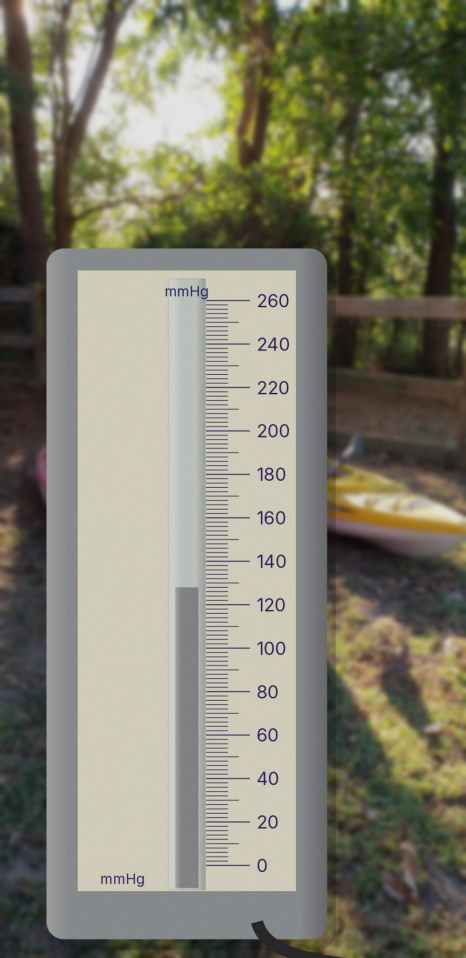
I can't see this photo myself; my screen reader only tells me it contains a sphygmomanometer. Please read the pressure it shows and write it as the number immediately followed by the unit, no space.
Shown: 128mmHg
